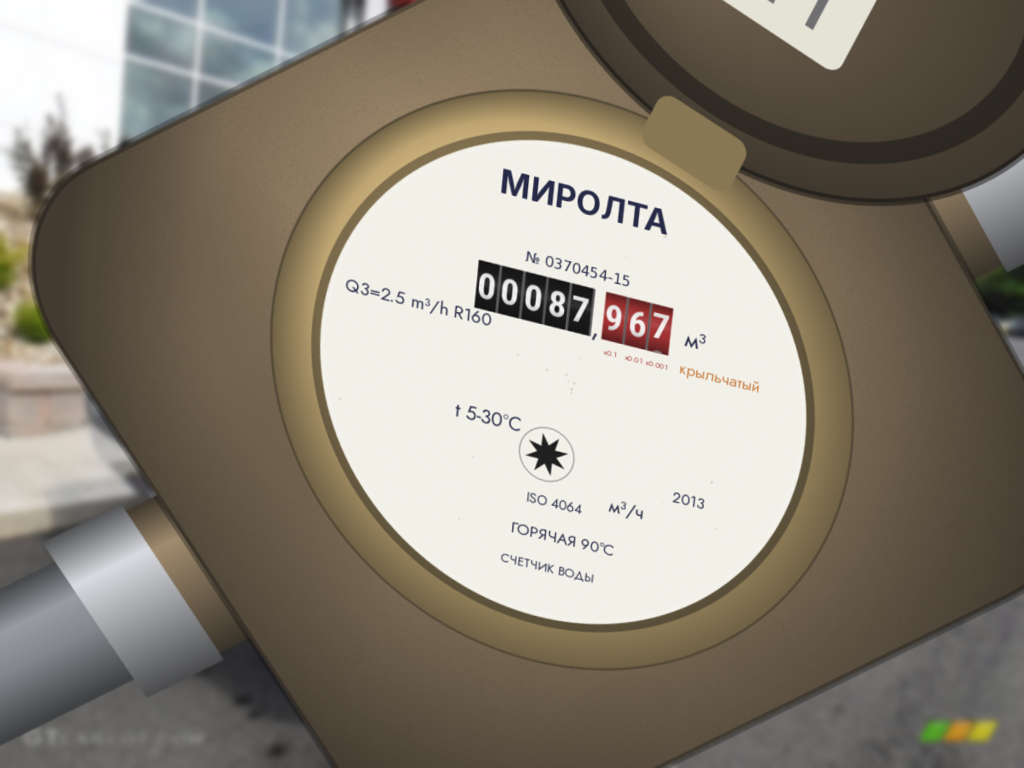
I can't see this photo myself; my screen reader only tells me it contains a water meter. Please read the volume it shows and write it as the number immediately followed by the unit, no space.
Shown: 87.967m³
